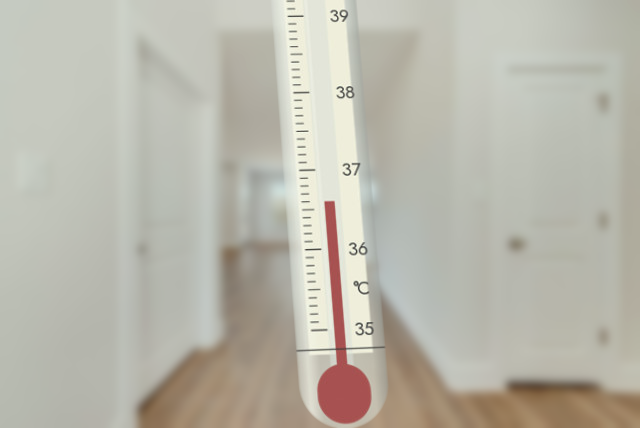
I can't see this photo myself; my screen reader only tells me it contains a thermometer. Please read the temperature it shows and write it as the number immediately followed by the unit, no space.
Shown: 36.6°C
